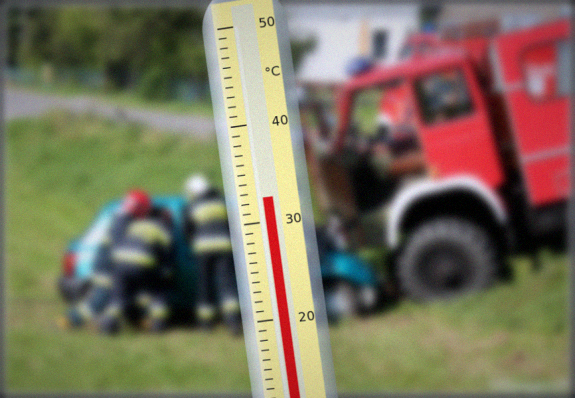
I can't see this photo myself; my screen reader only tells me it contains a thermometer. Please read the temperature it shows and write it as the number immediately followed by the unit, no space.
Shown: 32.5°C
